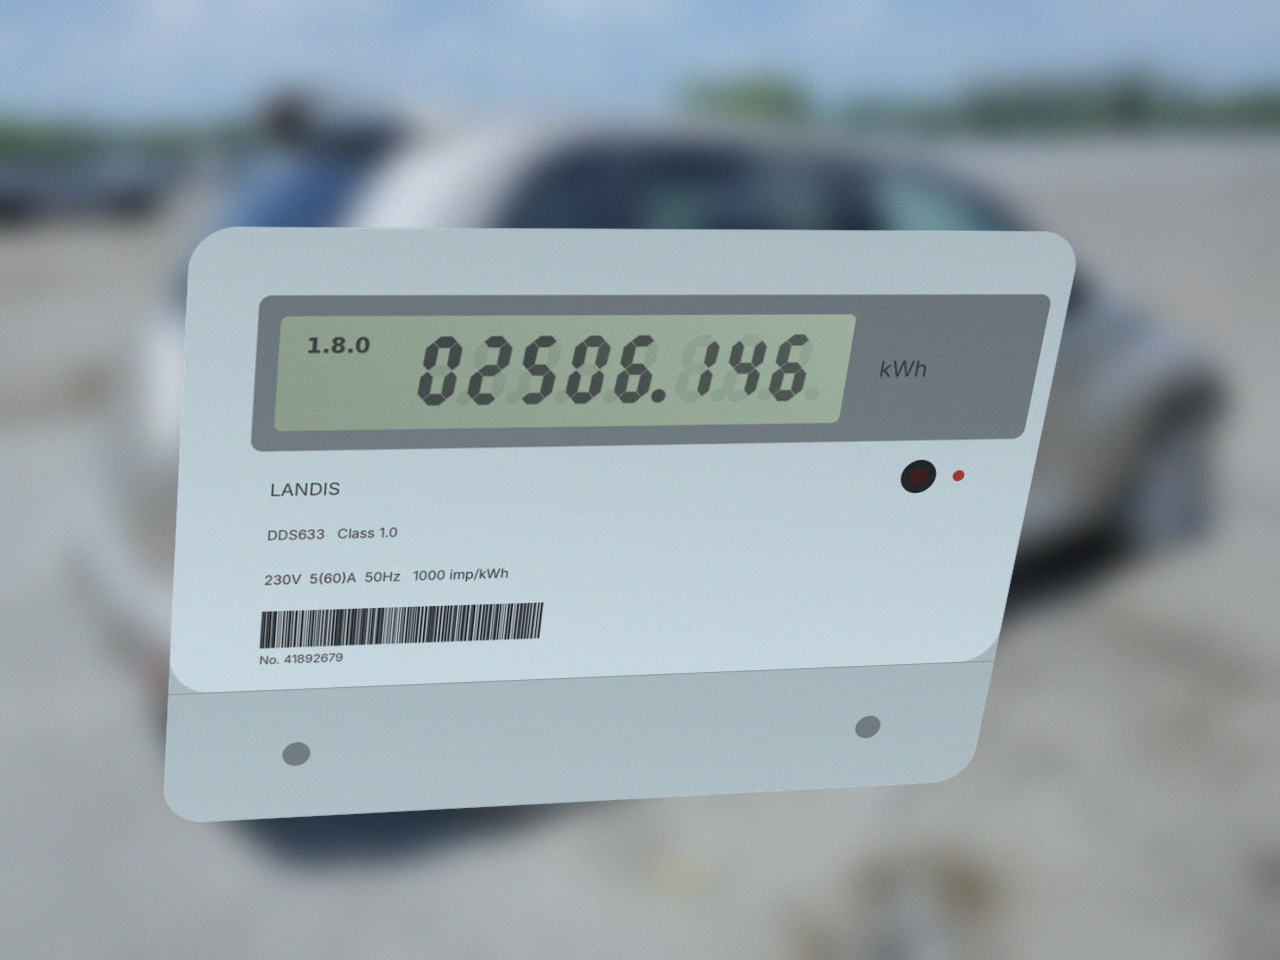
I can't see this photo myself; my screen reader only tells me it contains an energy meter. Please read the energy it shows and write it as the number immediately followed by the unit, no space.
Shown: 2506.146kWh
